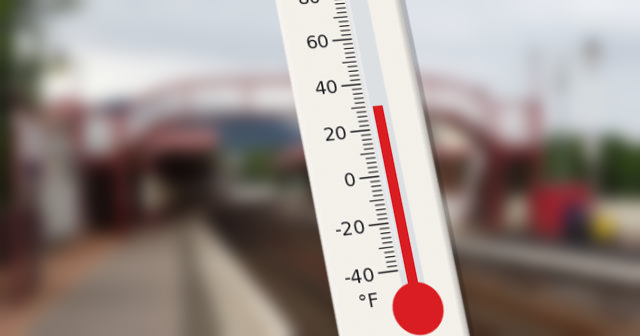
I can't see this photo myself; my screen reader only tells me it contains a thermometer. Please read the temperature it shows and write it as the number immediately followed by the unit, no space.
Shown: 30°F
